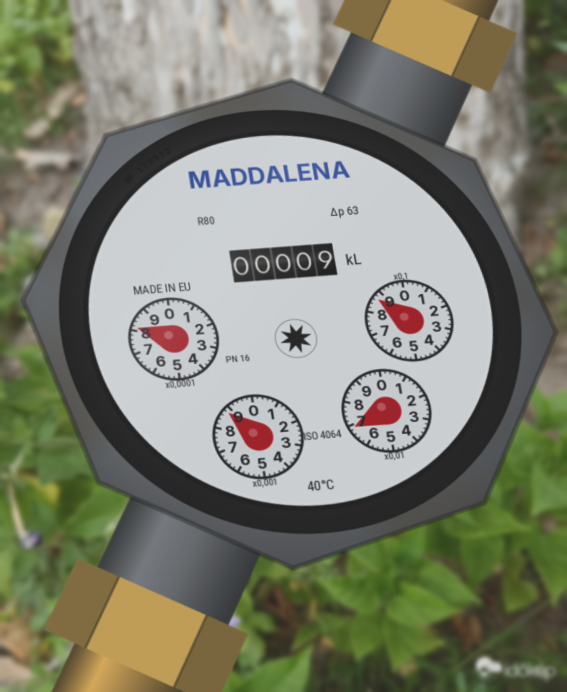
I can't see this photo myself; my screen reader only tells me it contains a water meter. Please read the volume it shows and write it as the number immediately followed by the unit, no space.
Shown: 9.8688kL
